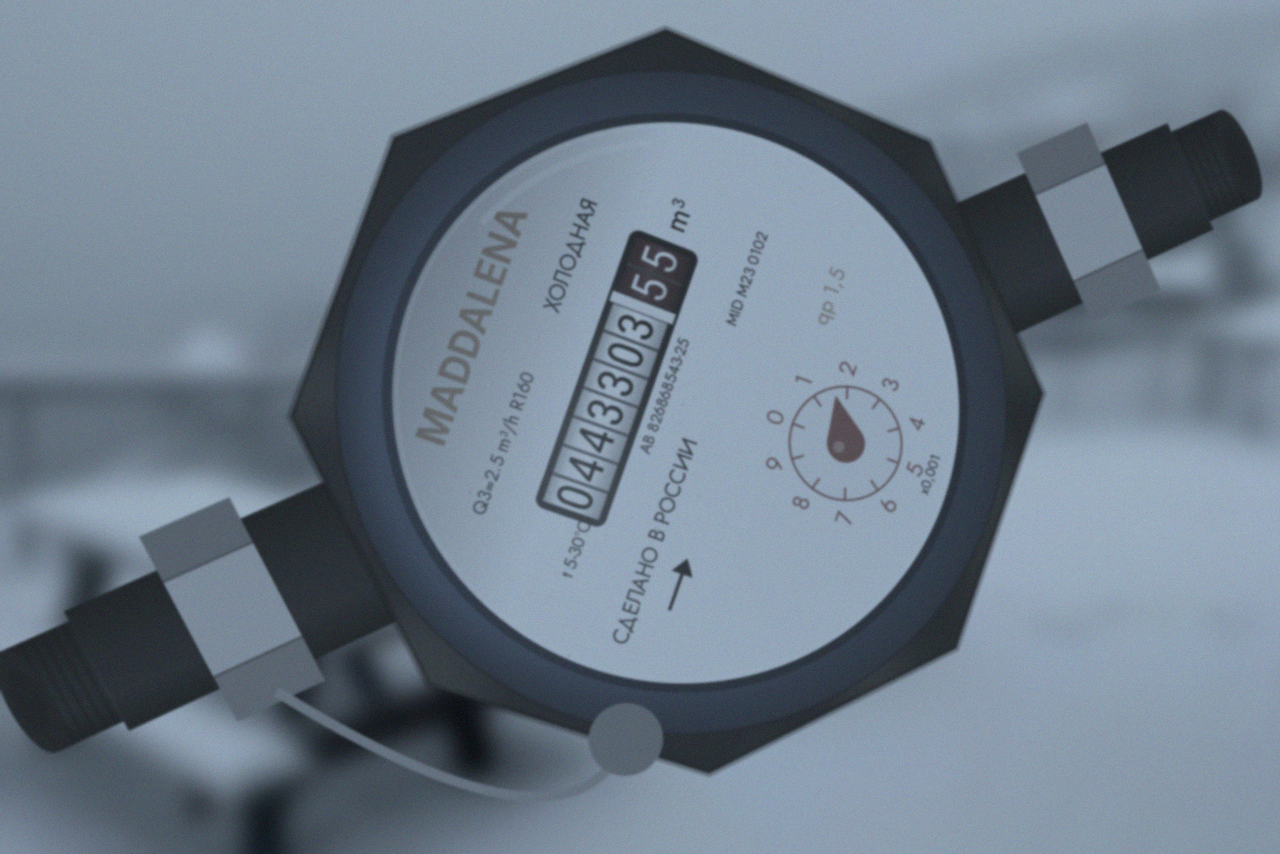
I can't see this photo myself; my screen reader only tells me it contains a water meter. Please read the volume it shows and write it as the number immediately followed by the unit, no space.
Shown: 443303.551m³
